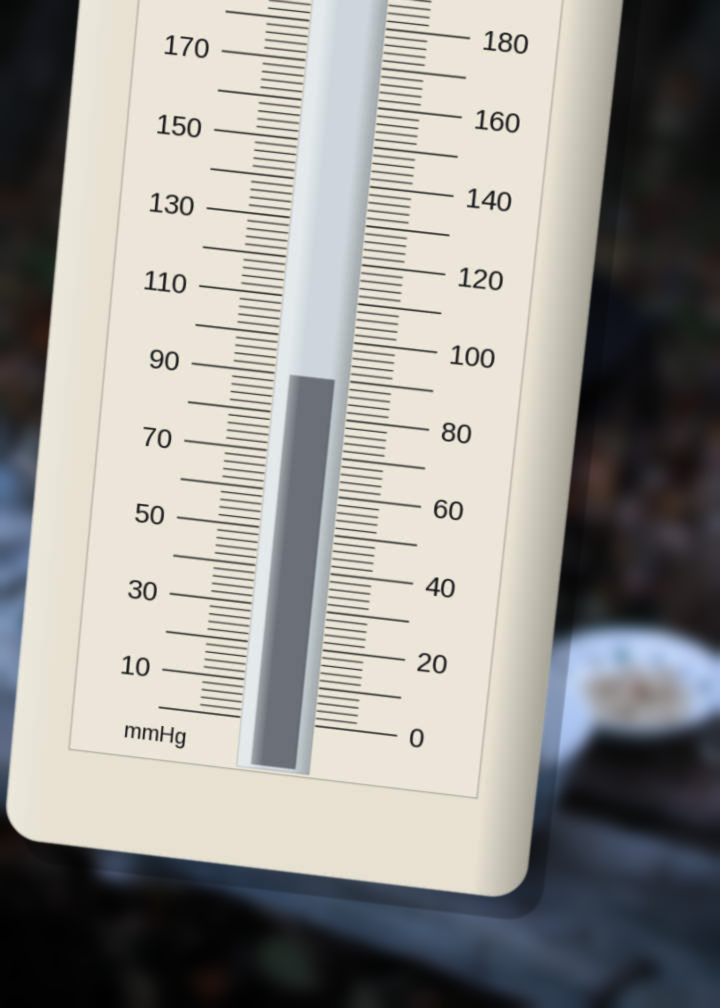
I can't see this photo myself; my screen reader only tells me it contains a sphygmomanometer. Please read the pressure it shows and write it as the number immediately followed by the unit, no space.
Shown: 90mmHg
